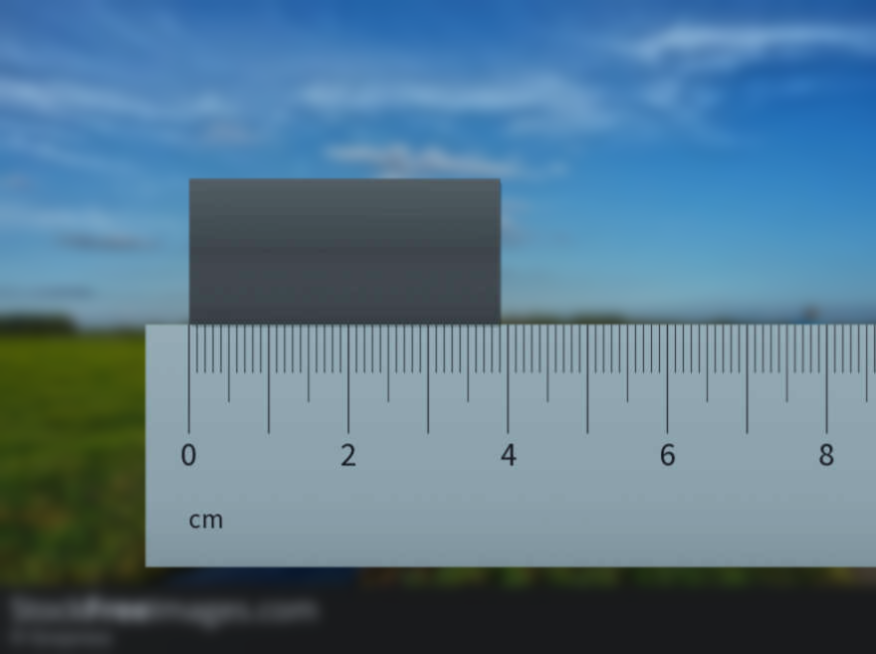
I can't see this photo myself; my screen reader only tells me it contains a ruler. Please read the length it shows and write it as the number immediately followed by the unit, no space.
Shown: 3.9cm
